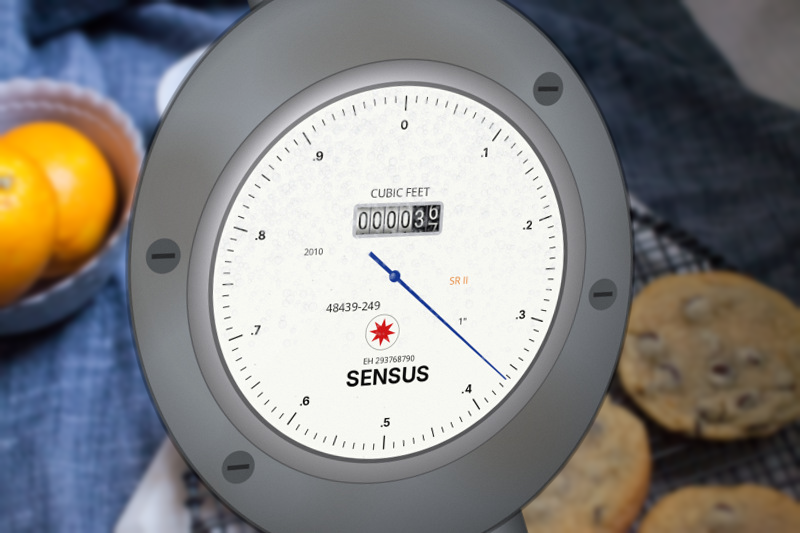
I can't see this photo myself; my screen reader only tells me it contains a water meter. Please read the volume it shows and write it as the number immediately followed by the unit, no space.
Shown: 36.36ft³
